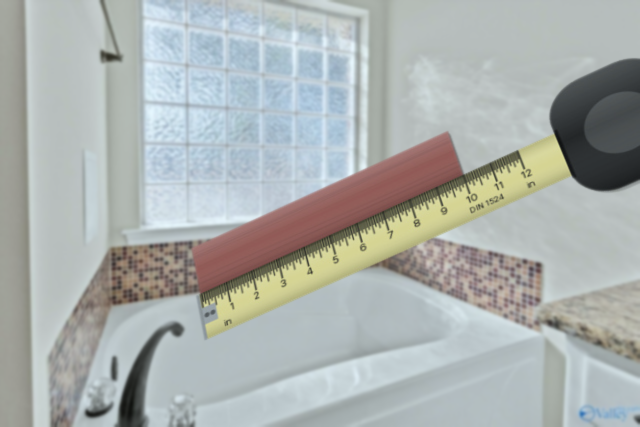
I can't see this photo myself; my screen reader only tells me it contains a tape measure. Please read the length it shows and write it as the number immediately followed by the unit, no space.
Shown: 10in
